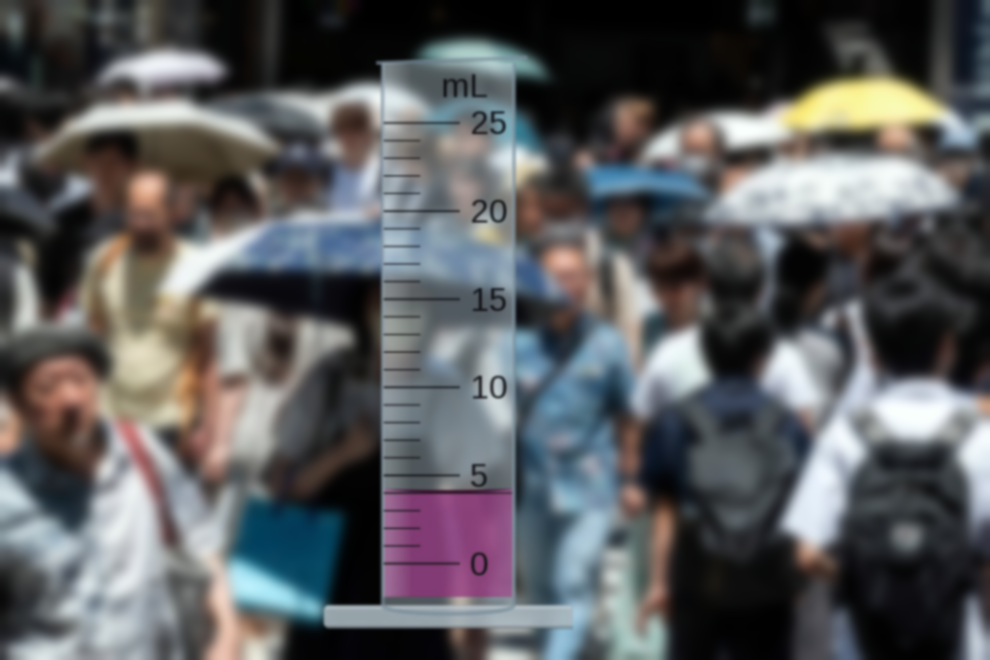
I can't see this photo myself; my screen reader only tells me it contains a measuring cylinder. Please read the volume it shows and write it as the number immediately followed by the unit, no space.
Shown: 4mL
